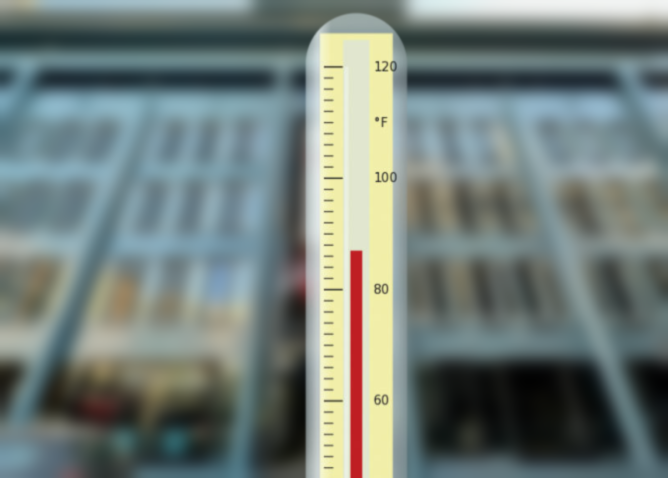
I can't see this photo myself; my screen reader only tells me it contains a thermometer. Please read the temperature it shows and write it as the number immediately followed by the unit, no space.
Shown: 87°F
